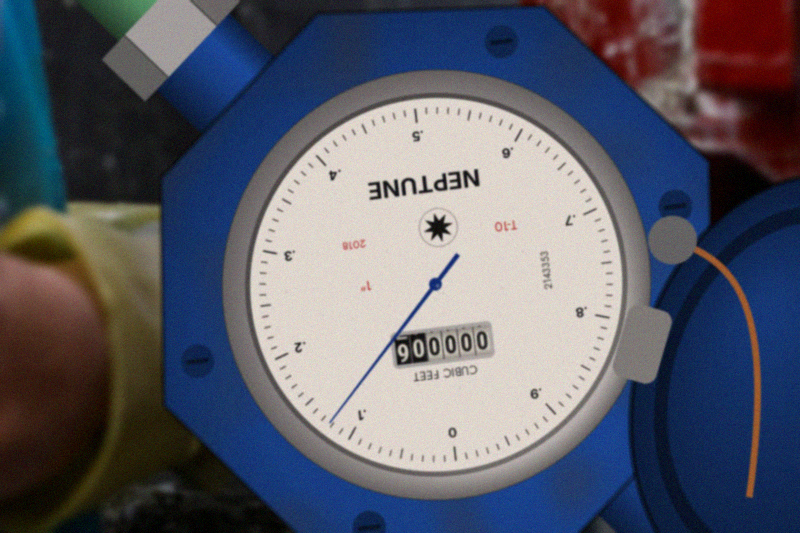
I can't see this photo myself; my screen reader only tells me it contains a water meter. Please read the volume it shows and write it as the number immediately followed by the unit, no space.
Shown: 6.12ft³
